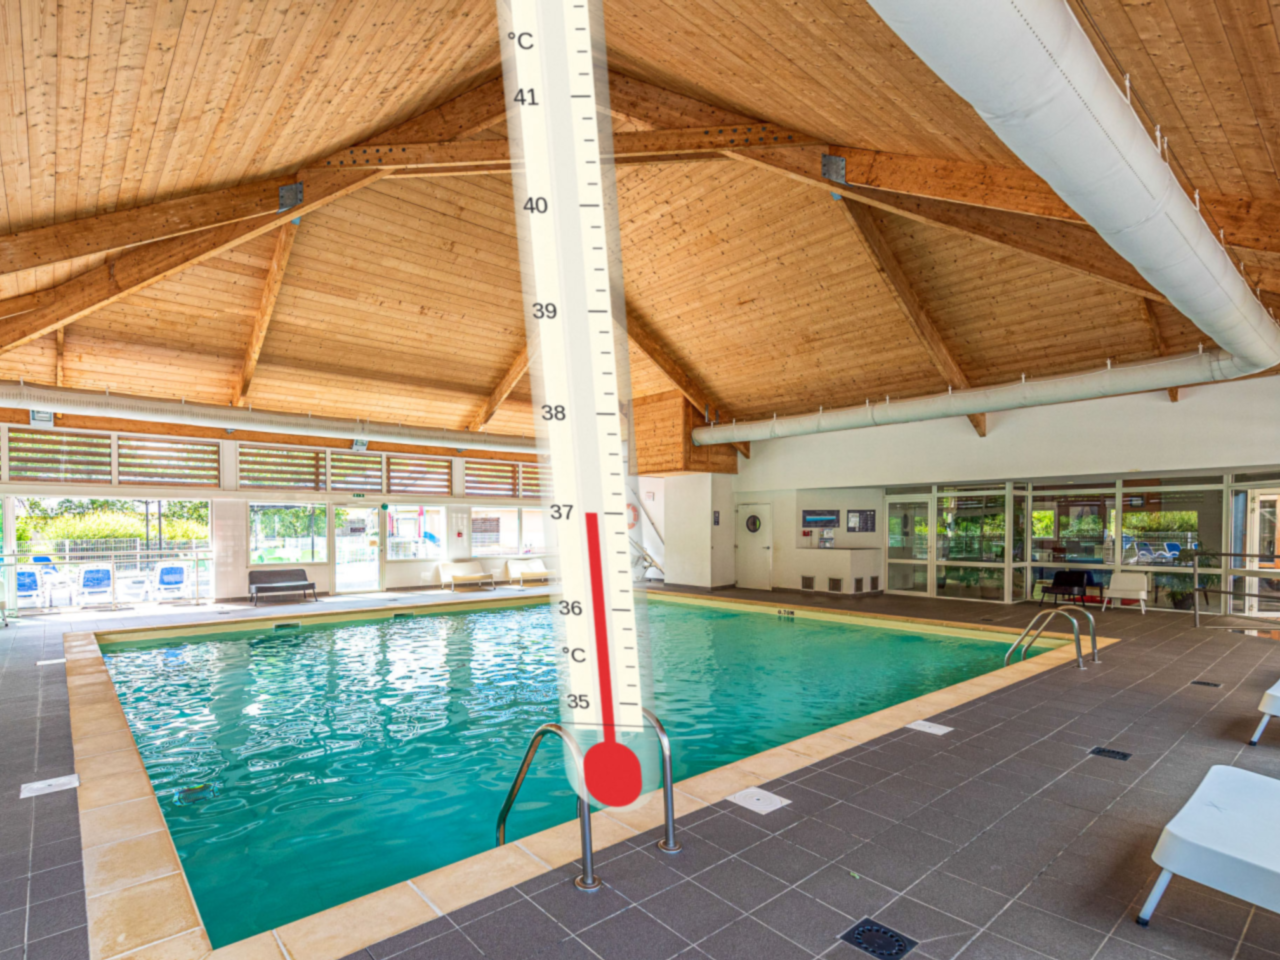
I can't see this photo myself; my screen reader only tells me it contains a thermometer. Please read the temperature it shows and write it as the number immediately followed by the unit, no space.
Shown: 37°C
